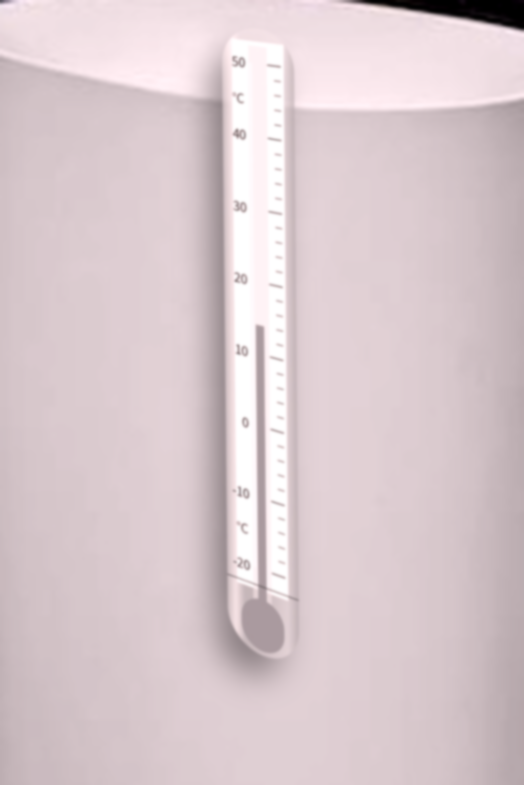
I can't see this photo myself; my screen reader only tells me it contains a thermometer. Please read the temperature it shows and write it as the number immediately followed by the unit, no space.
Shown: 14°C
